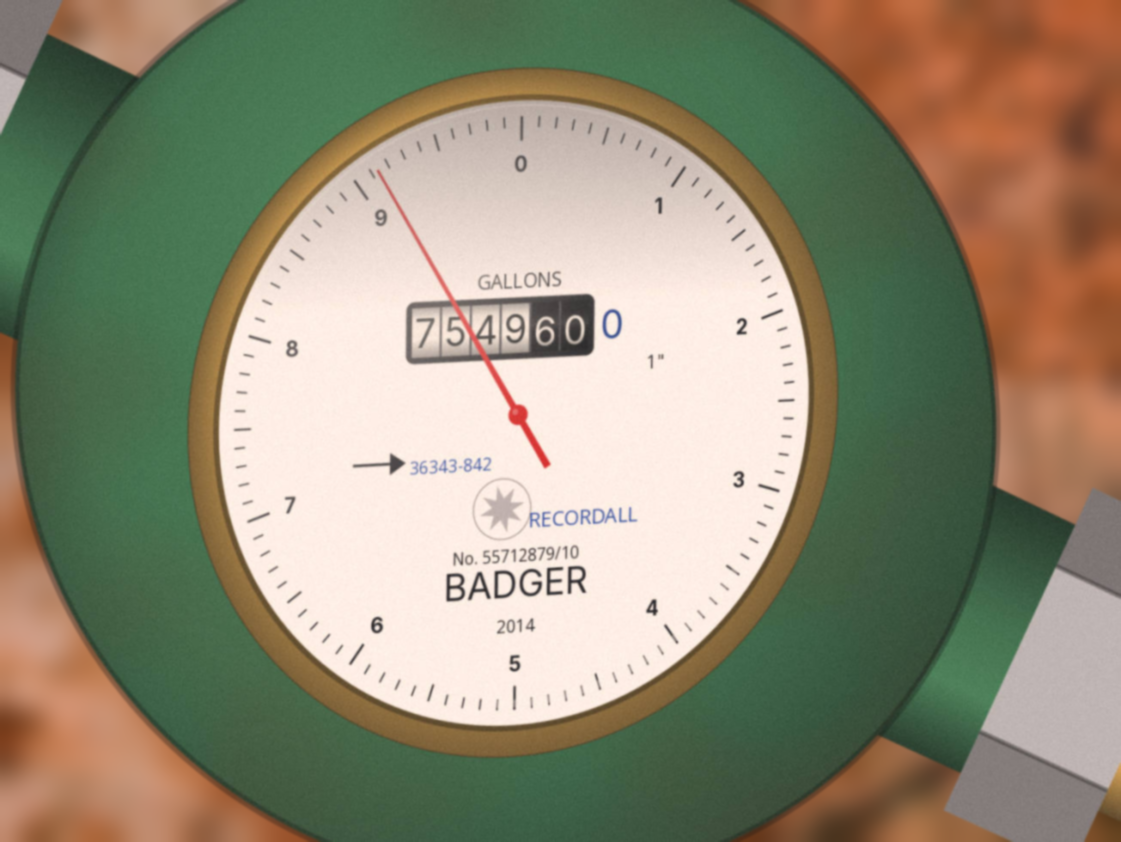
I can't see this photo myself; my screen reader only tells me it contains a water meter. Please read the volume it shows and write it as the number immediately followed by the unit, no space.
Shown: 7549599.1gal
